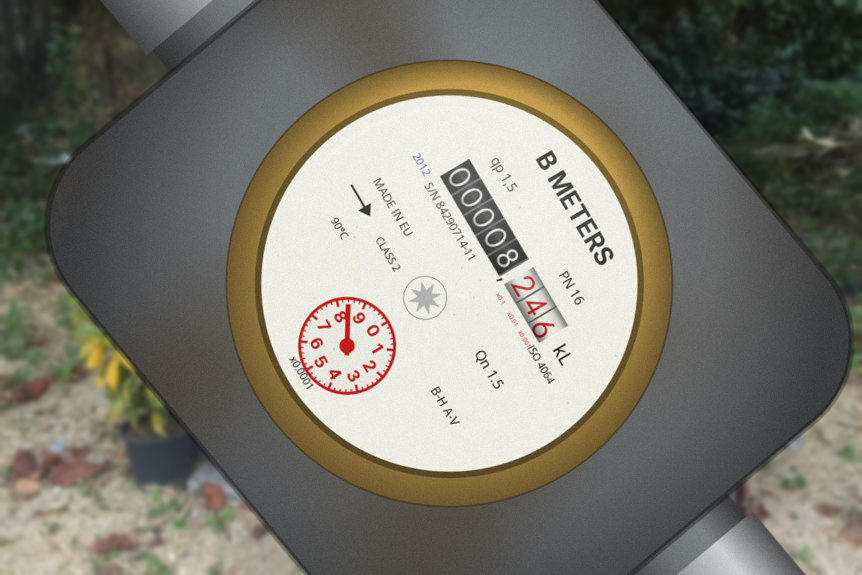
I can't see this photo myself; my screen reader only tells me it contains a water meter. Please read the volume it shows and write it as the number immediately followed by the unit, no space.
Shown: 8.2458kL
